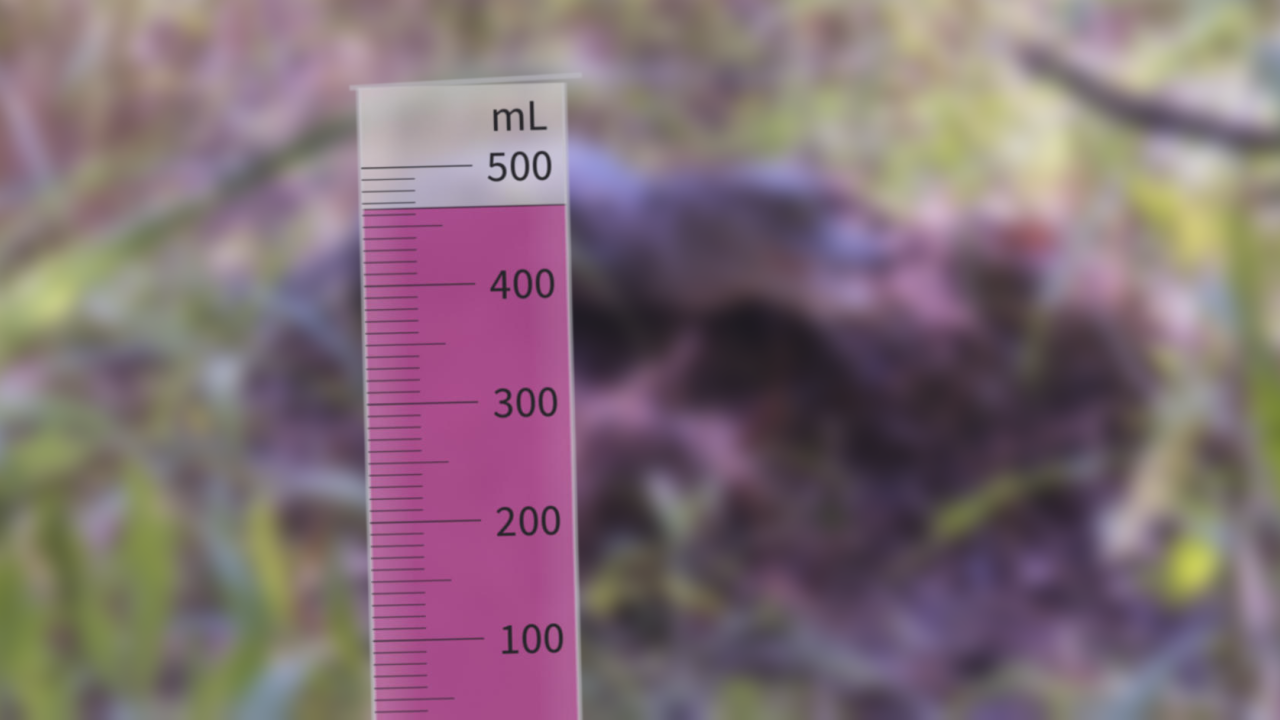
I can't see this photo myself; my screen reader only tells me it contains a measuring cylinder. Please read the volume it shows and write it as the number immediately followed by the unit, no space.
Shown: 465mL
